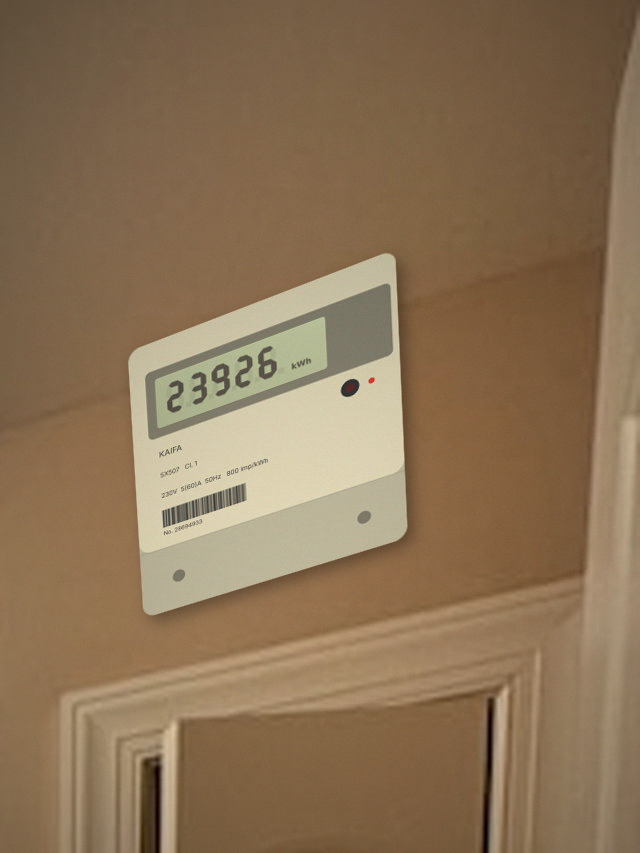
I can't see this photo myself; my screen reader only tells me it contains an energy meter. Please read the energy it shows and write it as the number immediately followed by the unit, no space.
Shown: 23926kWh
